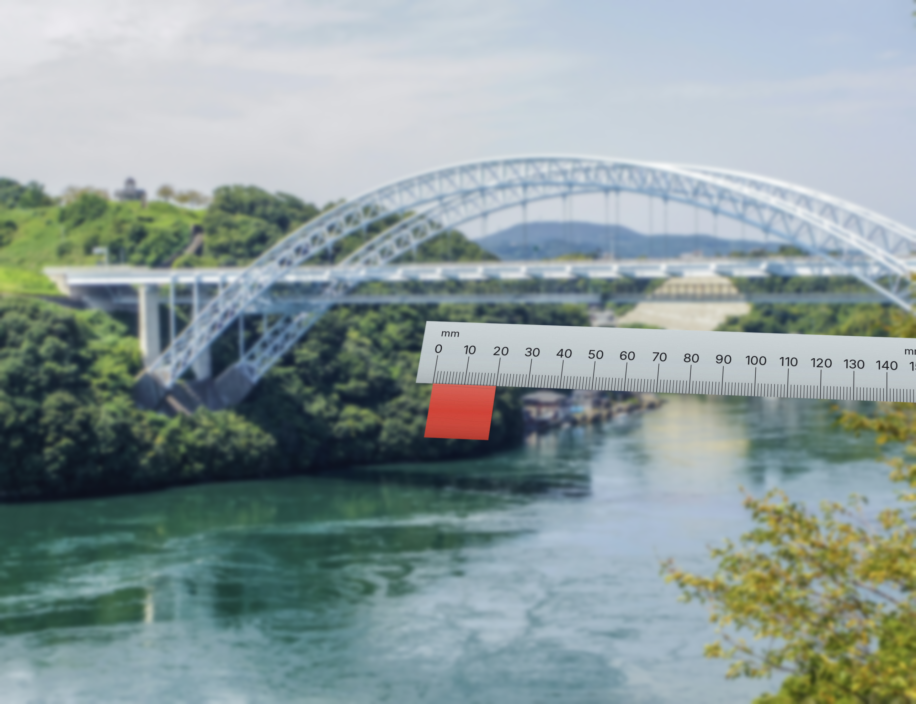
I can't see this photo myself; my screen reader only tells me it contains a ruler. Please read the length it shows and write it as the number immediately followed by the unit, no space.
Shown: 20mm
